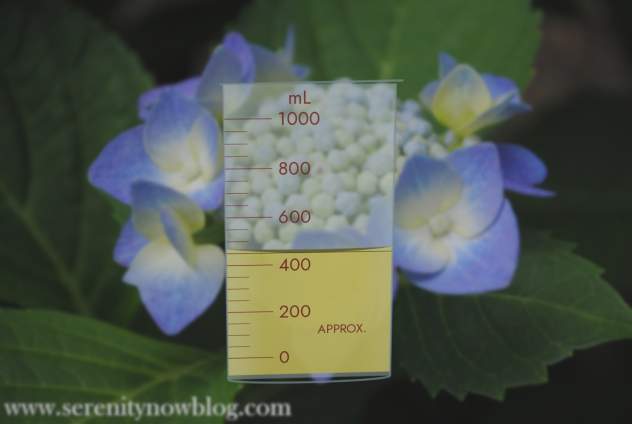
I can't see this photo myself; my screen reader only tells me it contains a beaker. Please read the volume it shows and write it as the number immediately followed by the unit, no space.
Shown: 450mL
